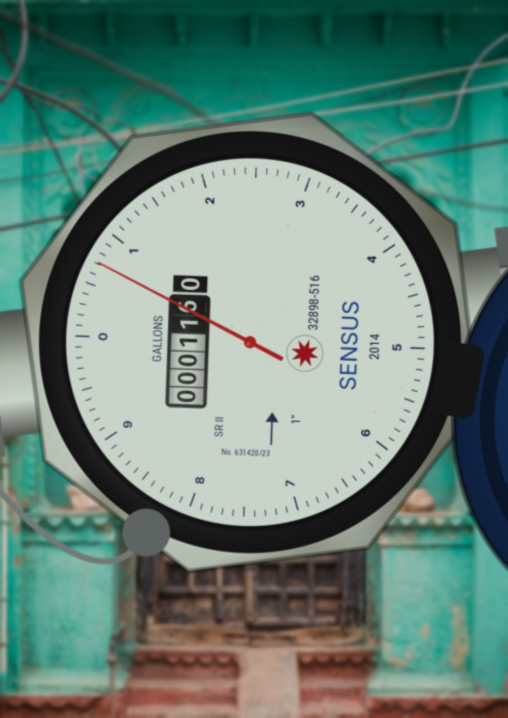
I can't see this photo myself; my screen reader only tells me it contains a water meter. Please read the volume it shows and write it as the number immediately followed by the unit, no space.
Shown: 1160.7gal
